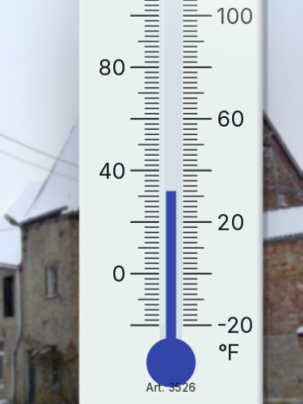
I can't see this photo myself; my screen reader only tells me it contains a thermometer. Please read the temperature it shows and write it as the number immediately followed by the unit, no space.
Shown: 32°F
